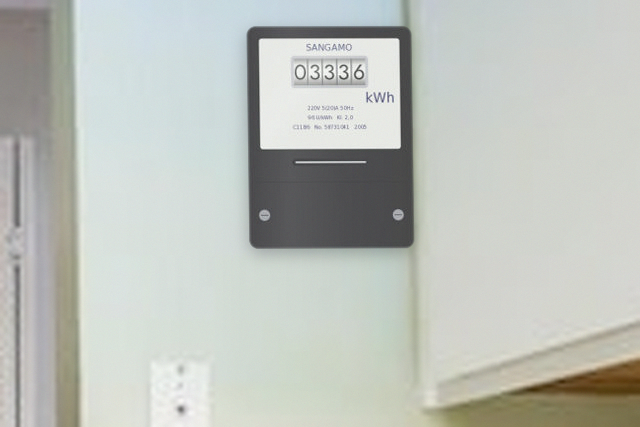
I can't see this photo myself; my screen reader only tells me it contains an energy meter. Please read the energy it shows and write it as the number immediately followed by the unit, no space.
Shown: 3336kWh
